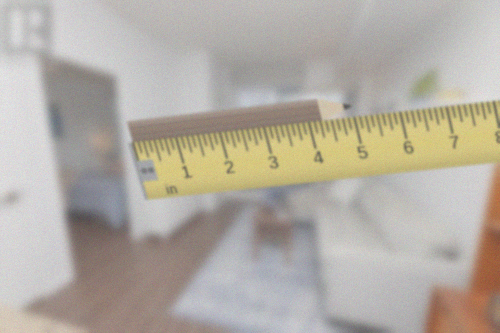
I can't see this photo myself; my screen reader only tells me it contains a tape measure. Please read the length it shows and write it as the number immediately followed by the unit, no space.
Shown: 5in
